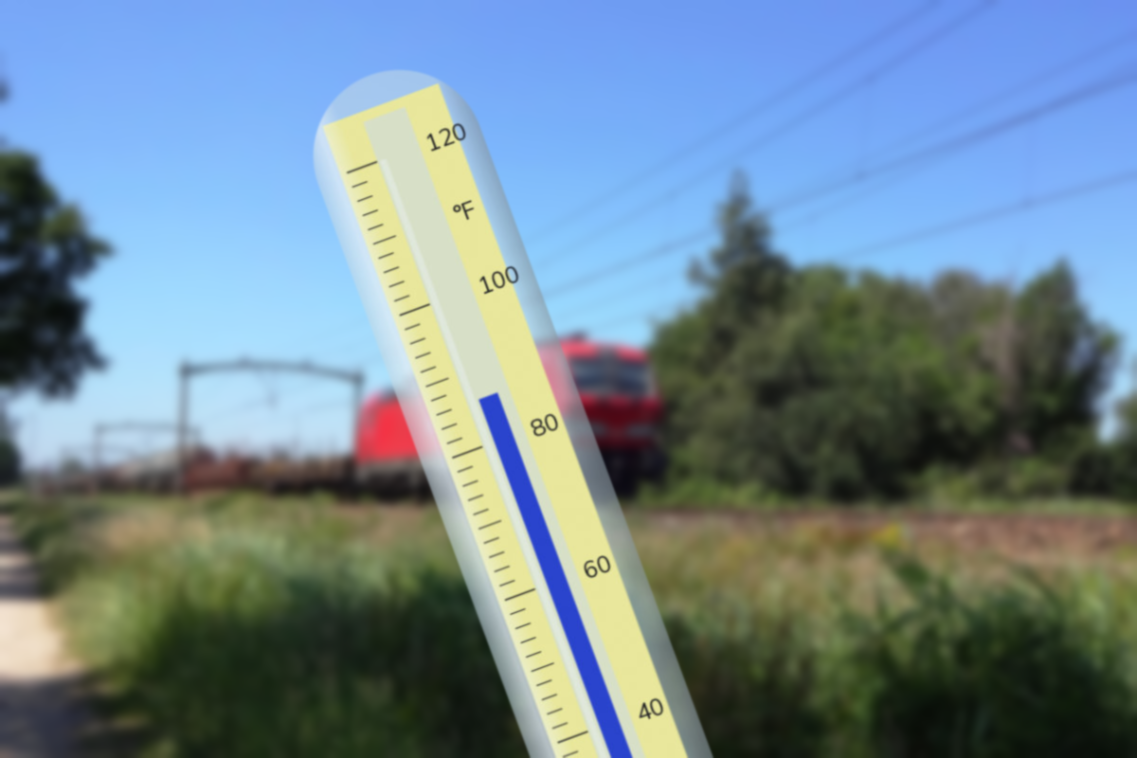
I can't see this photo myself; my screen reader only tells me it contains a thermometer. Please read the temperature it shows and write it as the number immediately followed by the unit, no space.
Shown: 86°F
